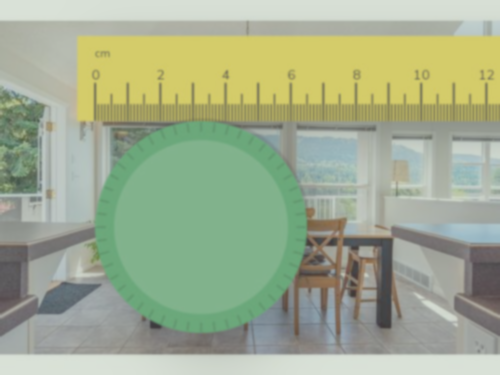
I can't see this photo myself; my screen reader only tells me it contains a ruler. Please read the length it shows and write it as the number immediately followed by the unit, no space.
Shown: 6.5cm
